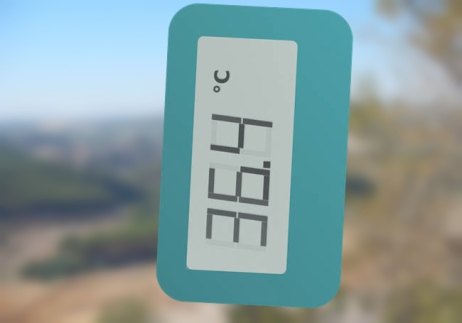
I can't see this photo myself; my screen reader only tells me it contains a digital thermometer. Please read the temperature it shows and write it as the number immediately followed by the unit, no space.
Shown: 36.4°C
